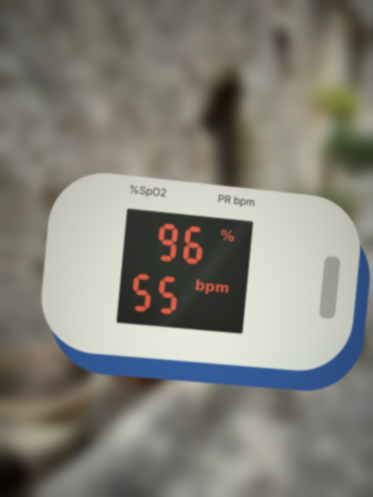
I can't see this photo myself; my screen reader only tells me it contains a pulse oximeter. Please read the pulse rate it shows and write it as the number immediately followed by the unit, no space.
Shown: 55bpm
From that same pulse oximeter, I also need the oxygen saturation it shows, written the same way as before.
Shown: 96%
